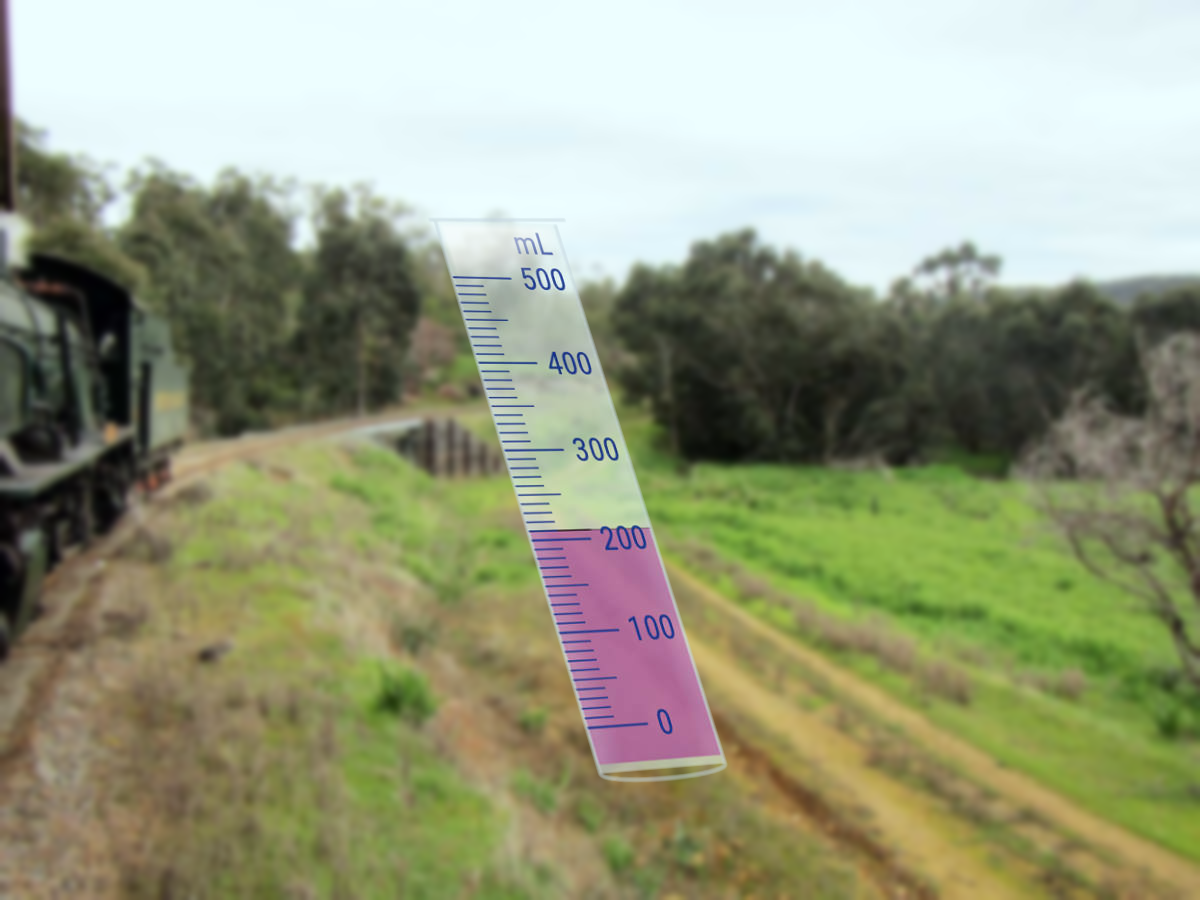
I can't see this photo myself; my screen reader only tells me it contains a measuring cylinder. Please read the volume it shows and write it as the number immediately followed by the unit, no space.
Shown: 210mL
